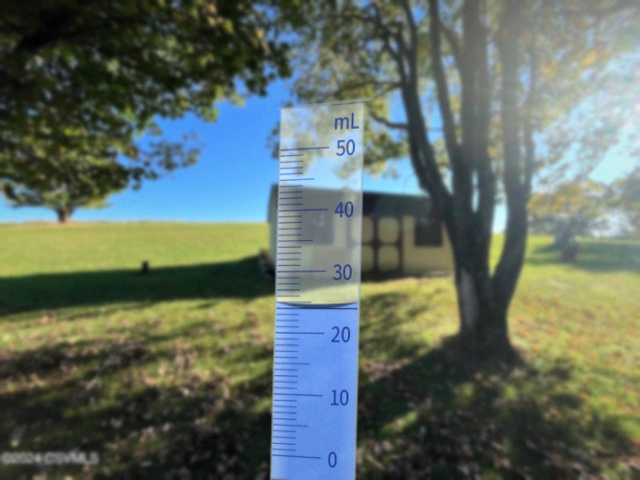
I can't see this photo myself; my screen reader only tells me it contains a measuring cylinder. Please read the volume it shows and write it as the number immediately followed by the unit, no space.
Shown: 24mL
